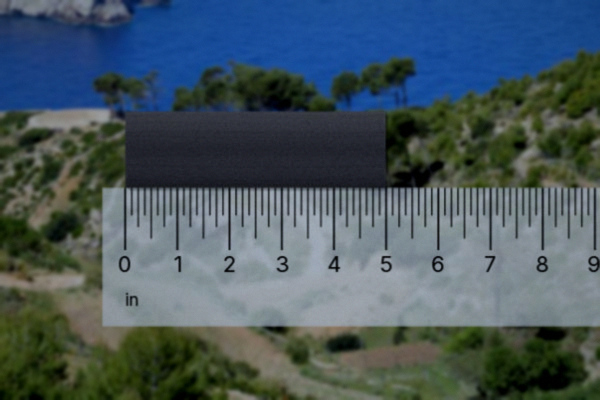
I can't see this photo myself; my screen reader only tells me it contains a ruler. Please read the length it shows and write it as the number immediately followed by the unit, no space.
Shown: 5in
